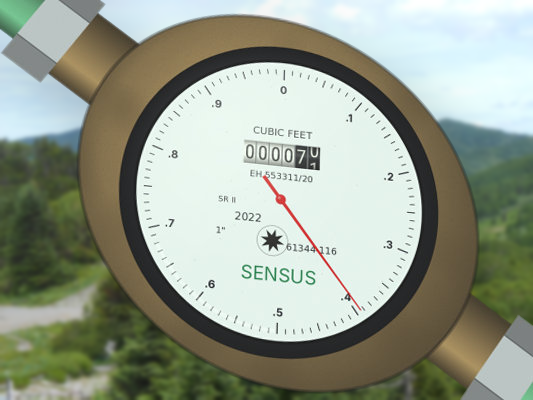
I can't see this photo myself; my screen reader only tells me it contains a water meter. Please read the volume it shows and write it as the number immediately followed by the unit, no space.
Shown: 70.39ft³
